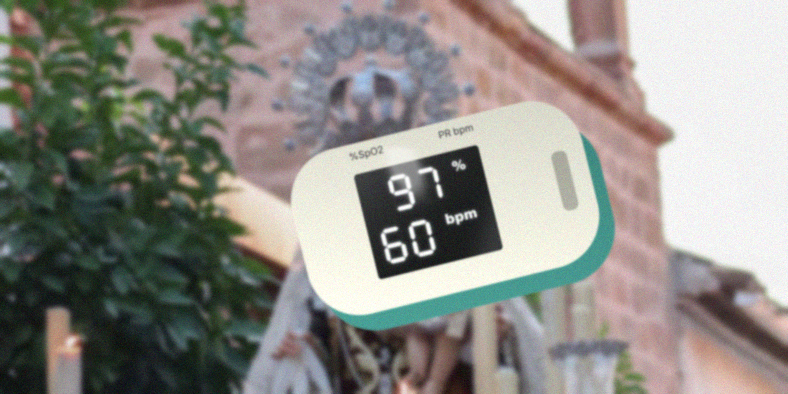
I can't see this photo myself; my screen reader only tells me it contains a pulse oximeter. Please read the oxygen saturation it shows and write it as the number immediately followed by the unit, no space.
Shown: 97%
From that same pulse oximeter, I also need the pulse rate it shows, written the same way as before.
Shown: 60bpm
